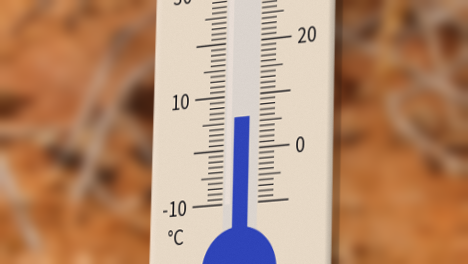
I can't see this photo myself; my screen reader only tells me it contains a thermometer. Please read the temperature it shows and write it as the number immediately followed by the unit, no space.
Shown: 6°C
